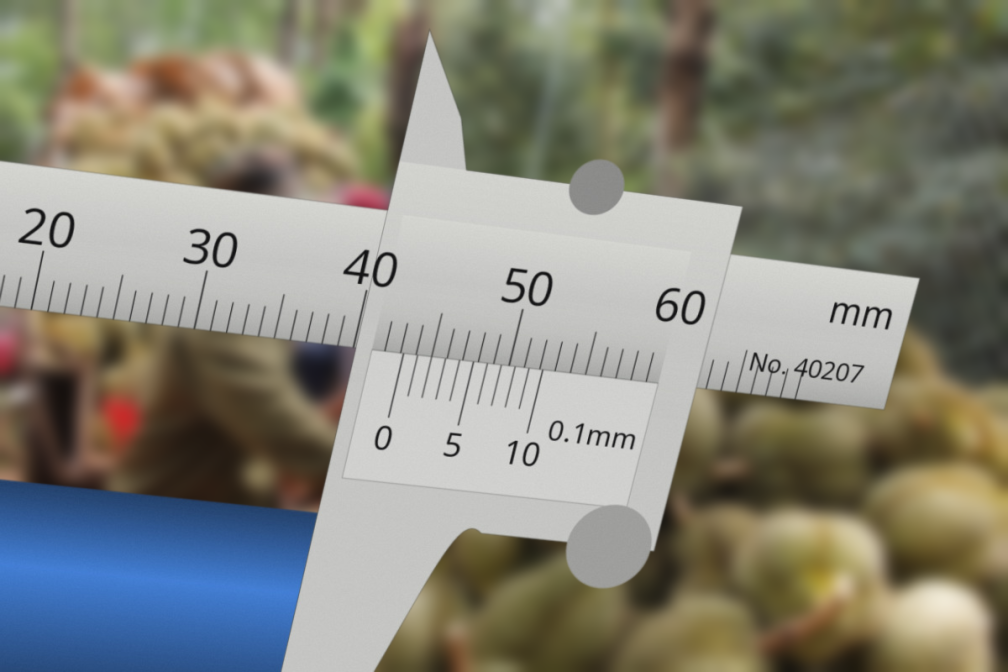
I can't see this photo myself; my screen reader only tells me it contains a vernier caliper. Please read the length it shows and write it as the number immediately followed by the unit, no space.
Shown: 43.2mm
